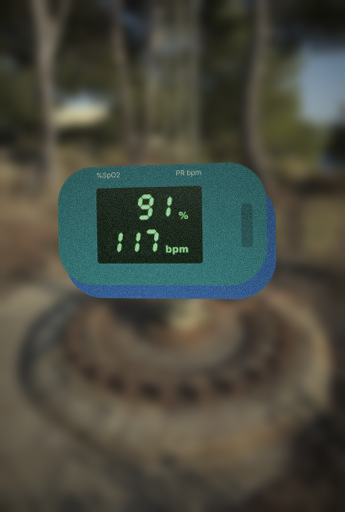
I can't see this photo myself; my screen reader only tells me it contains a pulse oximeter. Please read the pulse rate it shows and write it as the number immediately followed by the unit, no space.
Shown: 117bpm
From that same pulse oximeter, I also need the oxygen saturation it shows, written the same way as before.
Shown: 91%
